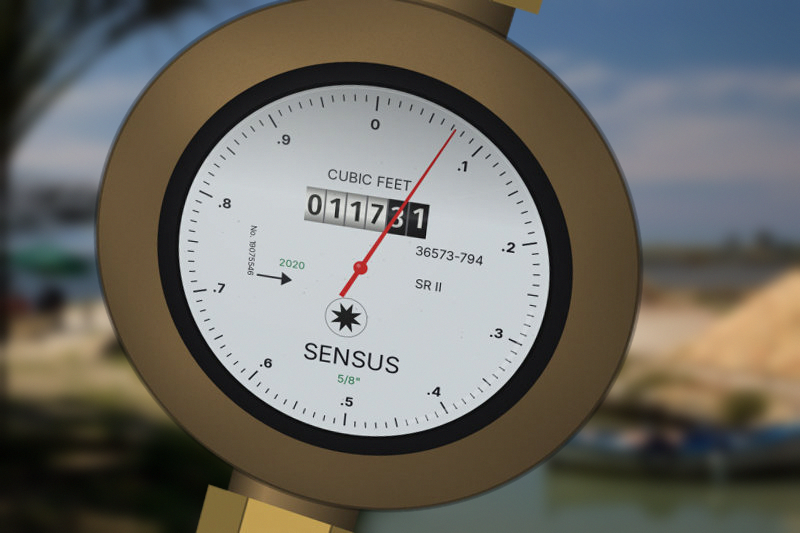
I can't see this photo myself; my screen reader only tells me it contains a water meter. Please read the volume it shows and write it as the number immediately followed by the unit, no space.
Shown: 11731.07ft³
